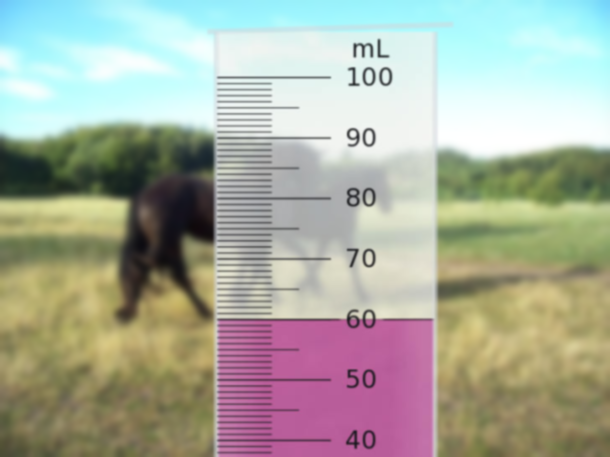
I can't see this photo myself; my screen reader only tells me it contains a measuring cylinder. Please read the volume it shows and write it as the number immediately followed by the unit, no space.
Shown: 60mL
